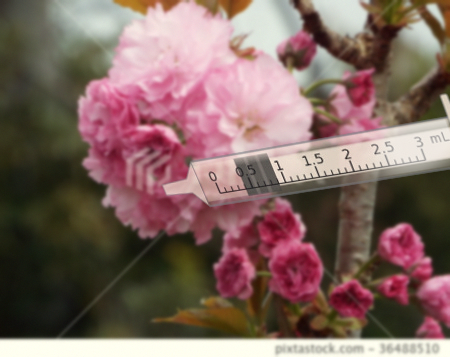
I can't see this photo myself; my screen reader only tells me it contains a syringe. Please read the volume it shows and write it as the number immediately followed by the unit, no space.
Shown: 0.4mL
